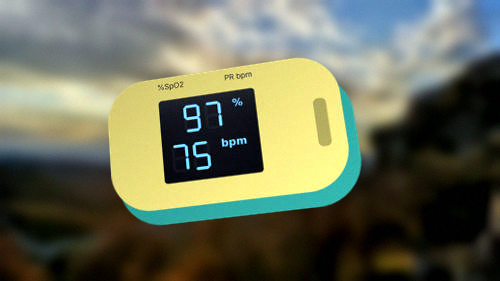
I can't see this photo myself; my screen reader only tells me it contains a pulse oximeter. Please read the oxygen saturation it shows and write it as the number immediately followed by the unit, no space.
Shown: 97%
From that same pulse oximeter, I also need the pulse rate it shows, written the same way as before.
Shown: 75bpm
